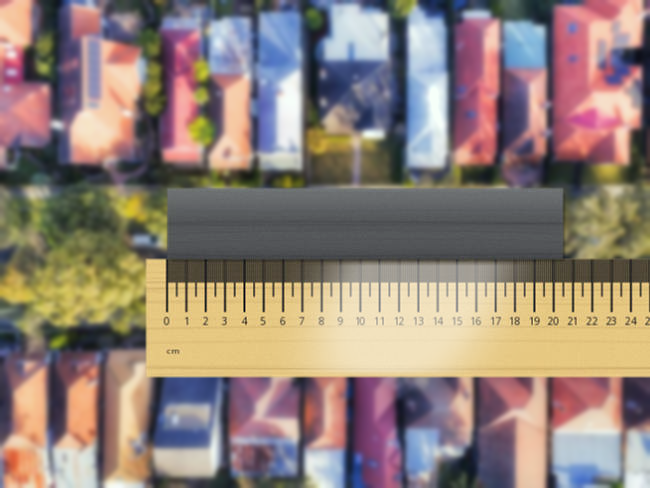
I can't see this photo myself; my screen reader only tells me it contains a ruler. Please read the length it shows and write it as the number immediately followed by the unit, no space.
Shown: 20.5cm
